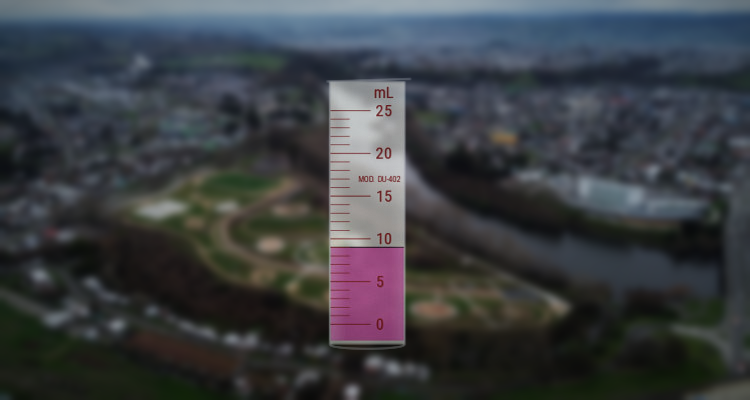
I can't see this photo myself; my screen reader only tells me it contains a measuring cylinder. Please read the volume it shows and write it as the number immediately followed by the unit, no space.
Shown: 9mL
